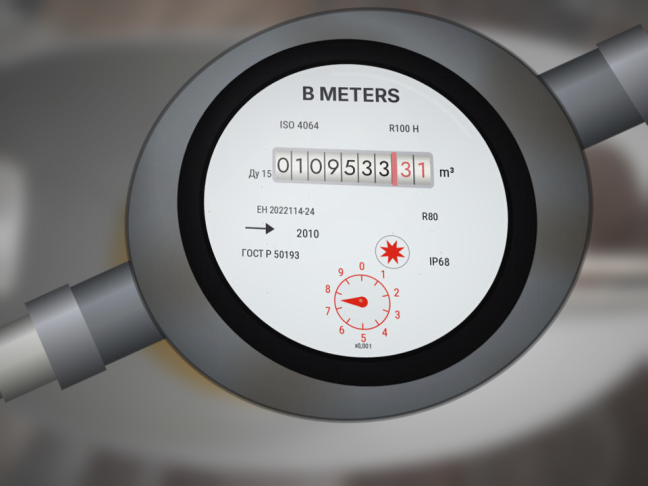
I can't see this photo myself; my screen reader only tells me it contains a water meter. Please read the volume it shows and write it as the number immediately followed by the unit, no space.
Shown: 109533.317m³
